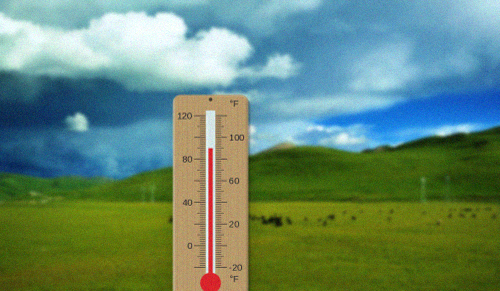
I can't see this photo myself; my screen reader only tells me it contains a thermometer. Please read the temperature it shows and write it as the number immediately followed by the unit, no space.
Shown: 90°F
